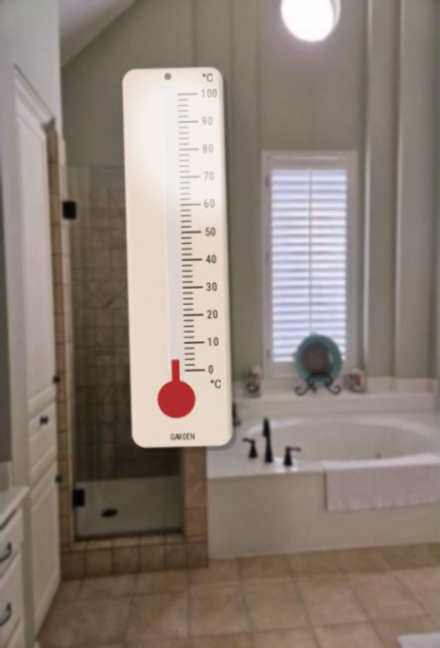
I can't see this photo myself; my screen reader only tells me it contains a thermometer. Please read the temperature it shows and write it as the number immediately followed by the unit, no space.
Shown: 4°C
